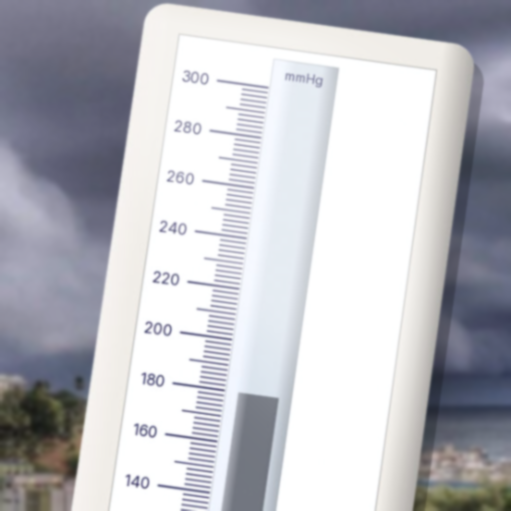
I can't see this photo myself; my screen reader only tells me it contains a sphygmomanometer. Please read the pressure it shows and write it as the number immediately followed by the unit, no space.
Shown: 180mmHg
